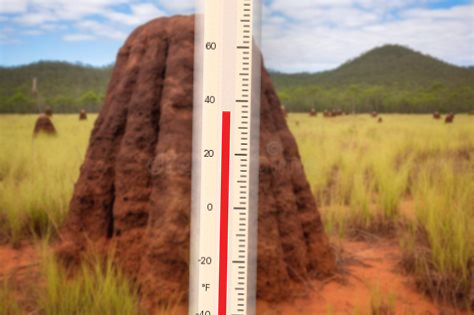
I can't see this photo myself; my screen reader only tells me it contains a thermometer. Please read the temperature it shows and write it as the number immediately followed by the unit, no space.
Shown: 36°F
